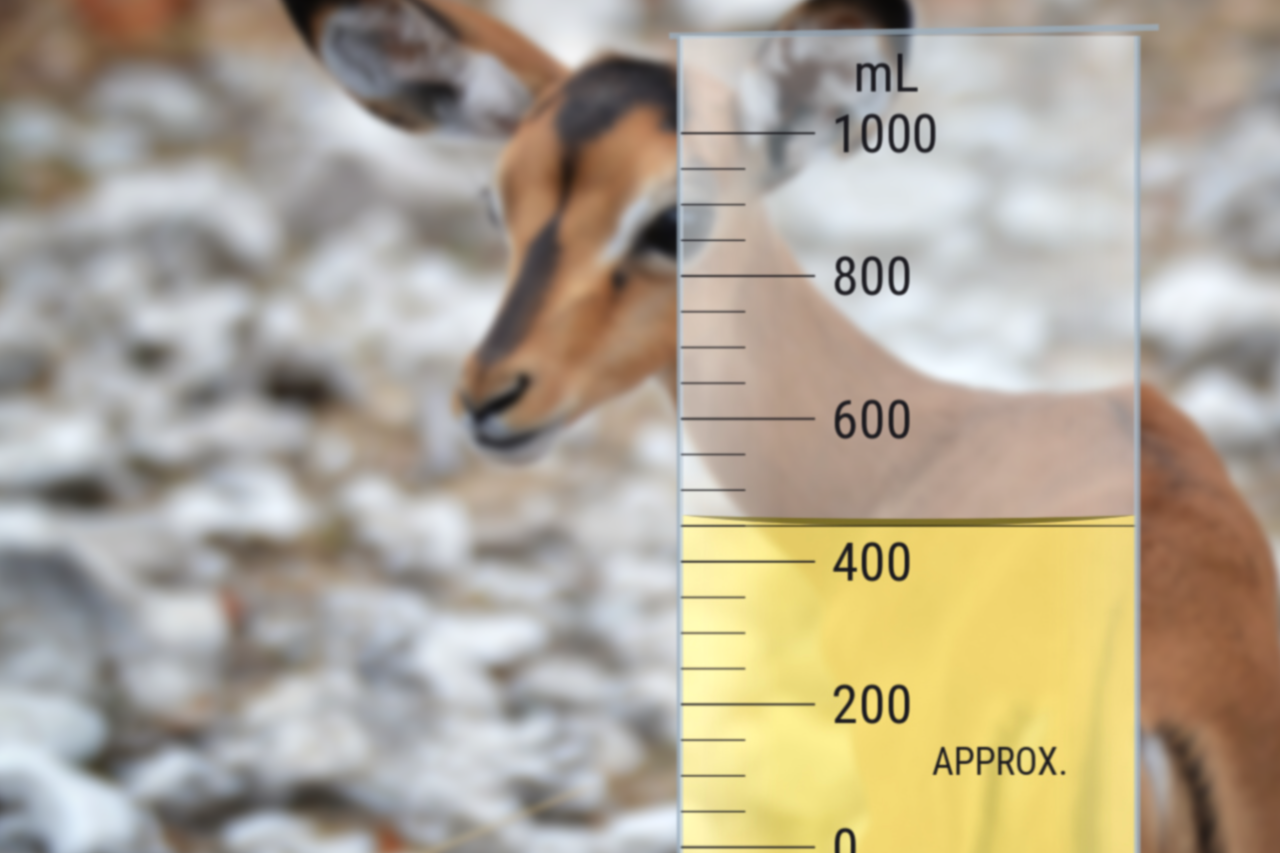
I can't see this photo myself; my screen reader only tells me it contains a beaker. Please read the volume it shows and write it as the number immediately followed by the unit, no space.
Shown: 450mL
